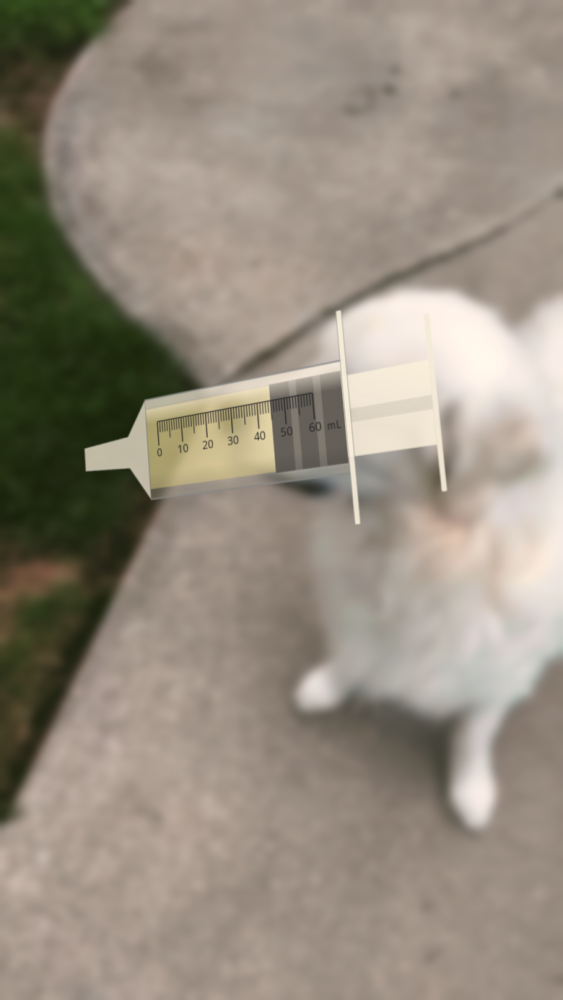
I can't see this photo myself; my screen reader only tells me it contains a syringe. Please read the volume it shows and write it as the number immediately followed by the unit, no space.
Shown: 45mL
